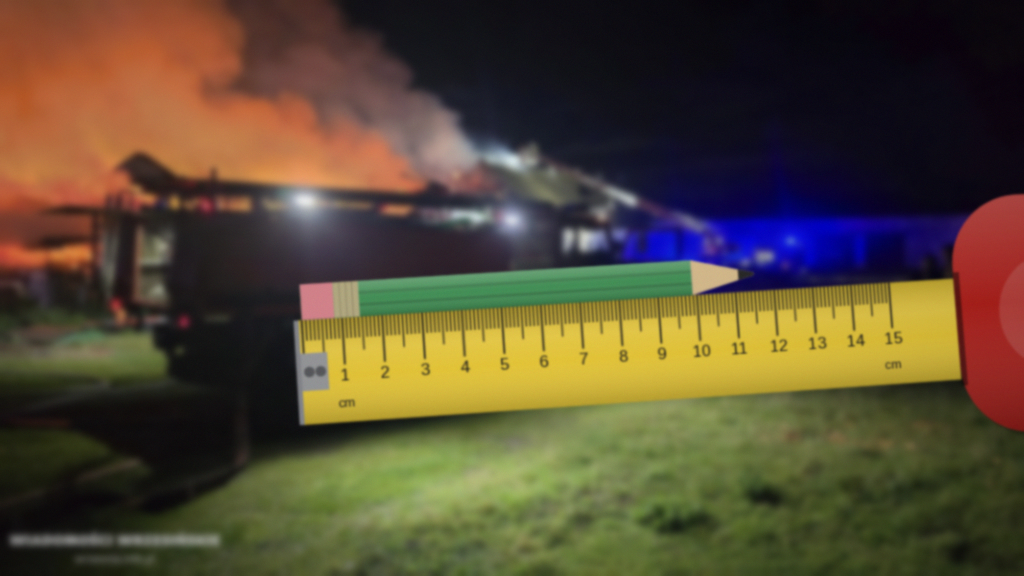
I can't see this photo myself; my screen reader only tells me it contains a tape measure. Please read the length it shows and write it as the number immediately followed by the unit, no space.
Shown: 11.5cm
